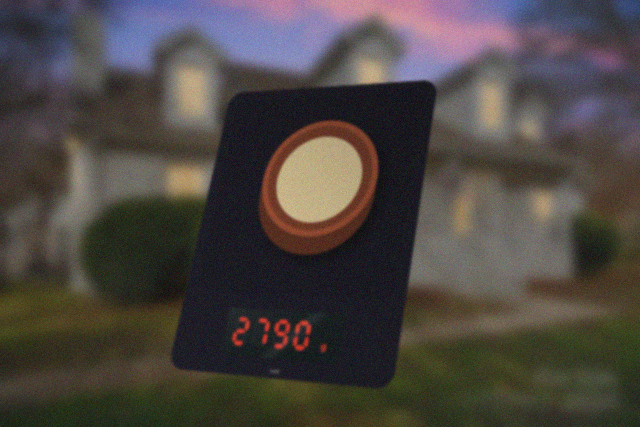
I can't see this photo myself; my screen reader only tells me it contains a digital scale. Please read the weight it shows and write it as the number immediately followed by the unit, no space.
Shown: 2790g
